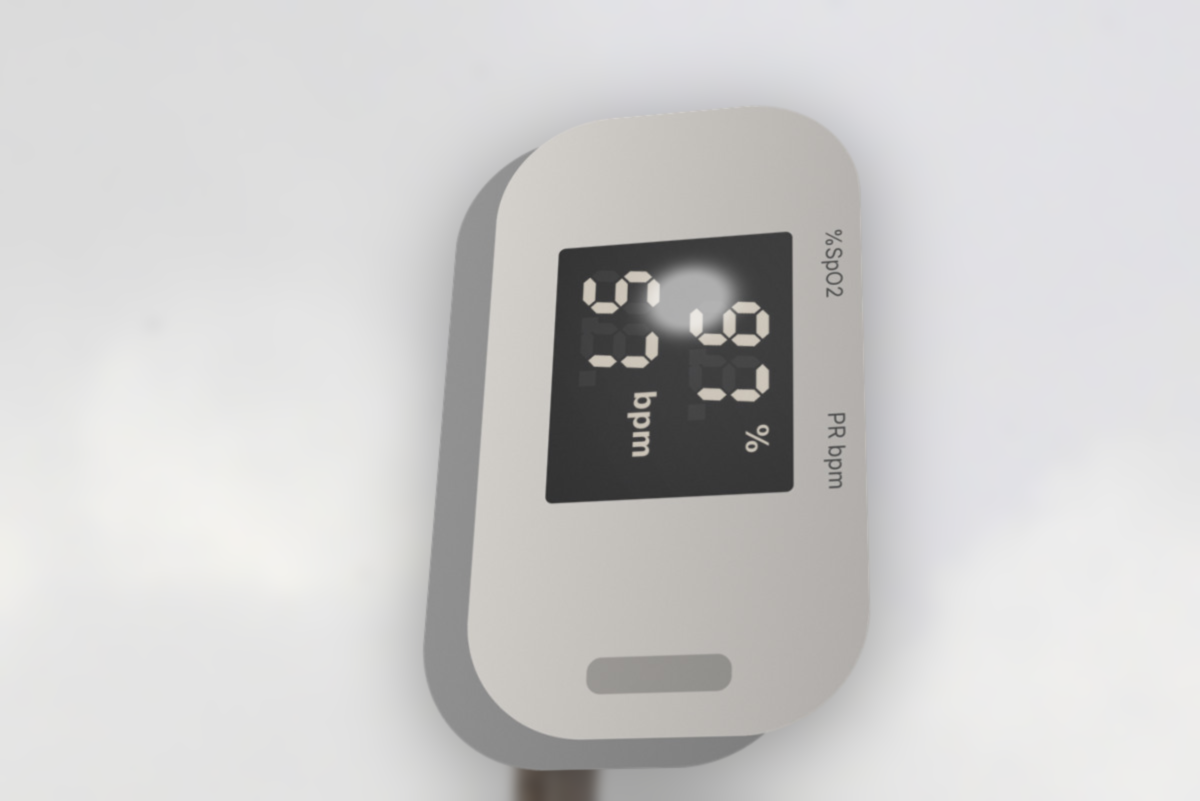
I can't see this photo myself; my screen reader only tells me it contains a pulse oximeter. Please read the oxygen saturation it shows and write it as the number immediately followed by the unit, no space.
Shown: 97%
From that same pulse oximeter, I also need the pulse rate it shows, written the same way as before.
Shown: 57bpm
